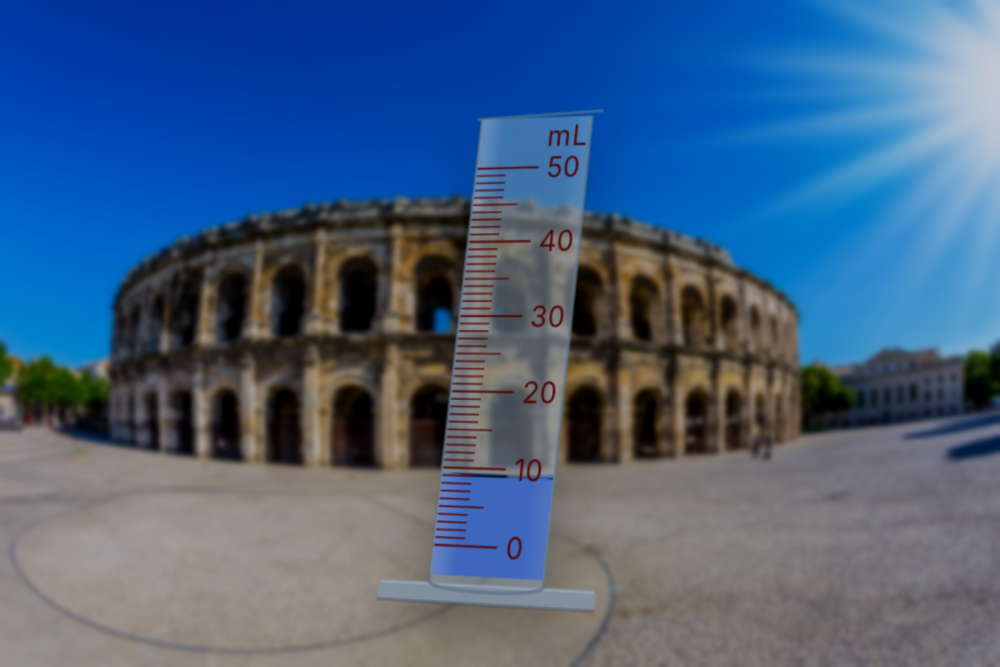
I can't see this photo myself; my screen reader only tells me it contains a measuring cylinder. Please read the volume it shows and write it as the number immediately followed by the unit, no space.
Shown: 9mL
